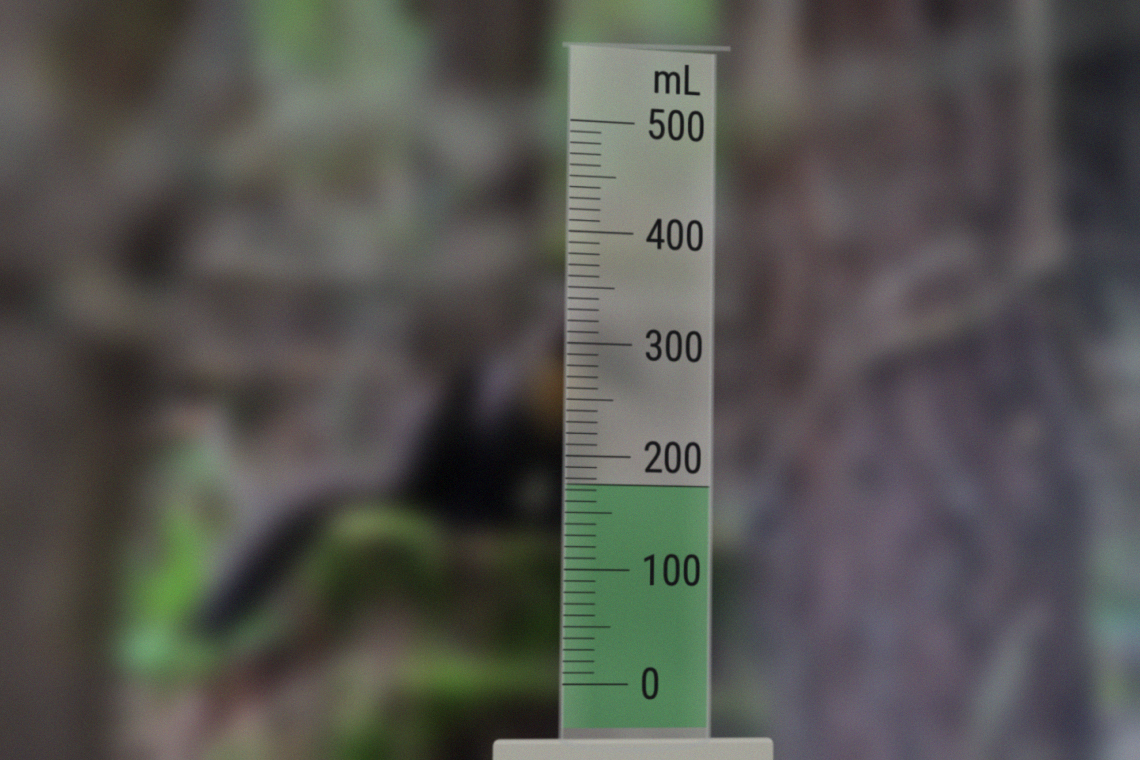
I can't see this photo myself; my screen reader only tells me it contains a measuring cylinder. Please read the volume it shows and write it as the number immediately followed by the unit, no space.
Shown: 175mL
